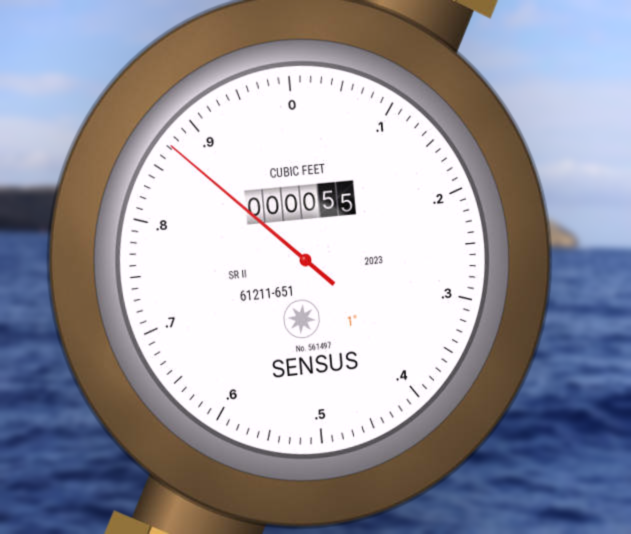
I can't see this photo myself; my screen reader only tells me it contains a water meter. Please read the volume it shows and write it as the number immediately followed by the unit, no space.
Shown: 54.87ft³
